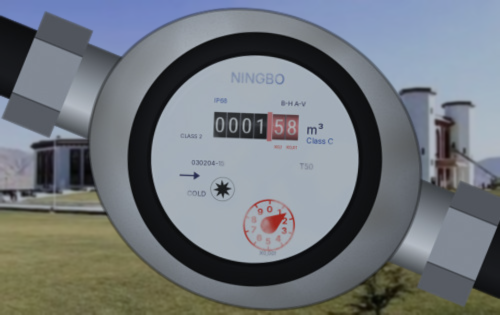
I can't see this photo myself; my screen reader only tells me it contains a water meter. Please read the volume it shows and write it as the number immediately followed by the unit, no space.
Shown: 1.581m³
